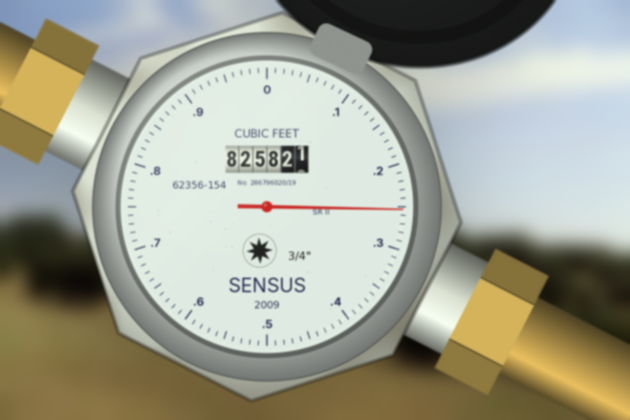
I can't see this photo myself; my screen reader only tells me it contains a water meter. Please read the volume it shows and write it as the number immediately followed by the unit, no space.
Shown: 825821.25ft³
